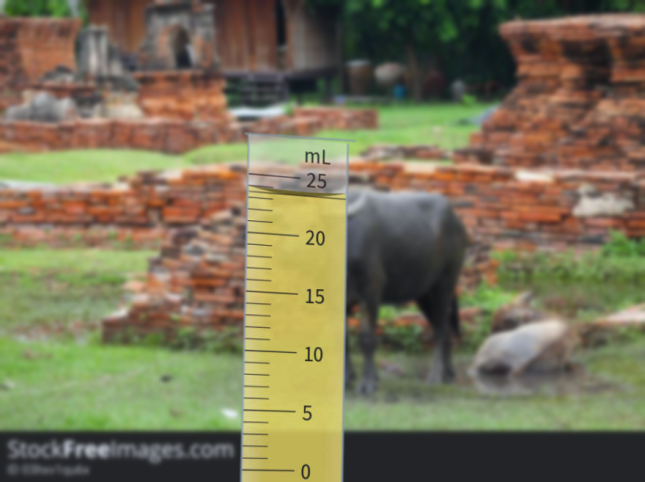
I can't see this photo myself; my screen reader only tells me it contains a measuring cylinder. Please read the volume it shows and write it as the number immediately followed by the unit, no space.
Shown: 23.5mL
